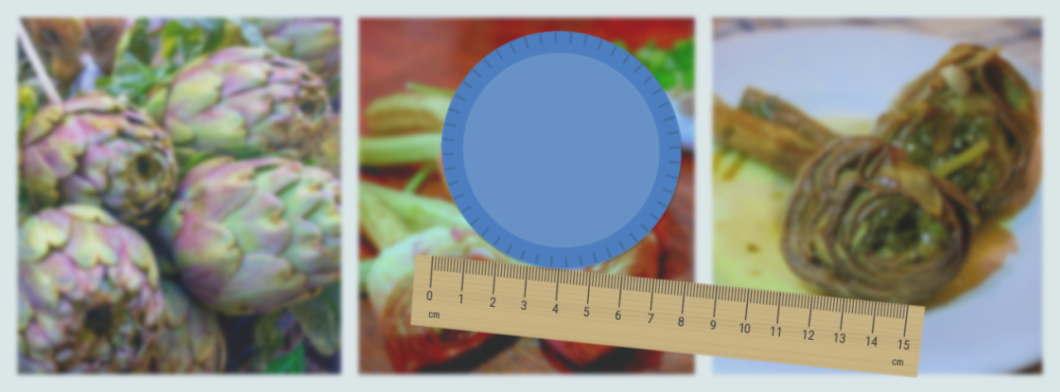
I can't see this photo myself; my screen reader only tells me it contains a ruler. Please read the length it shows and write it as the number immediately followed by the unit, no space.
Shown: 7.5cm
